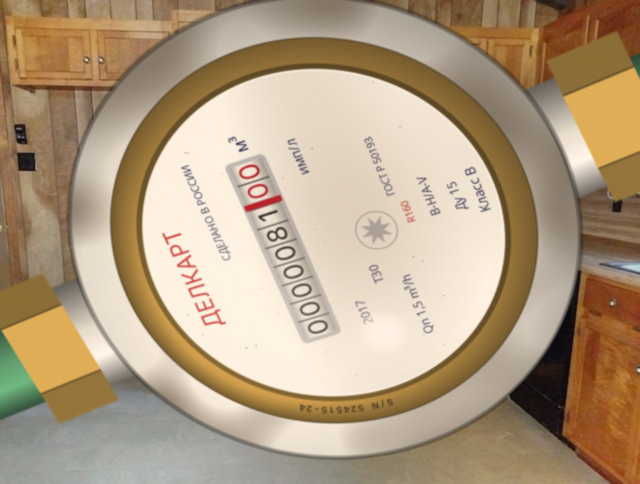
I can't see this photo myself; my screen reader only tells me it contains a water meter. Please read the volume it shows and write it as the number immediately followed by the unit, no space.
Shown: 81.00m³
